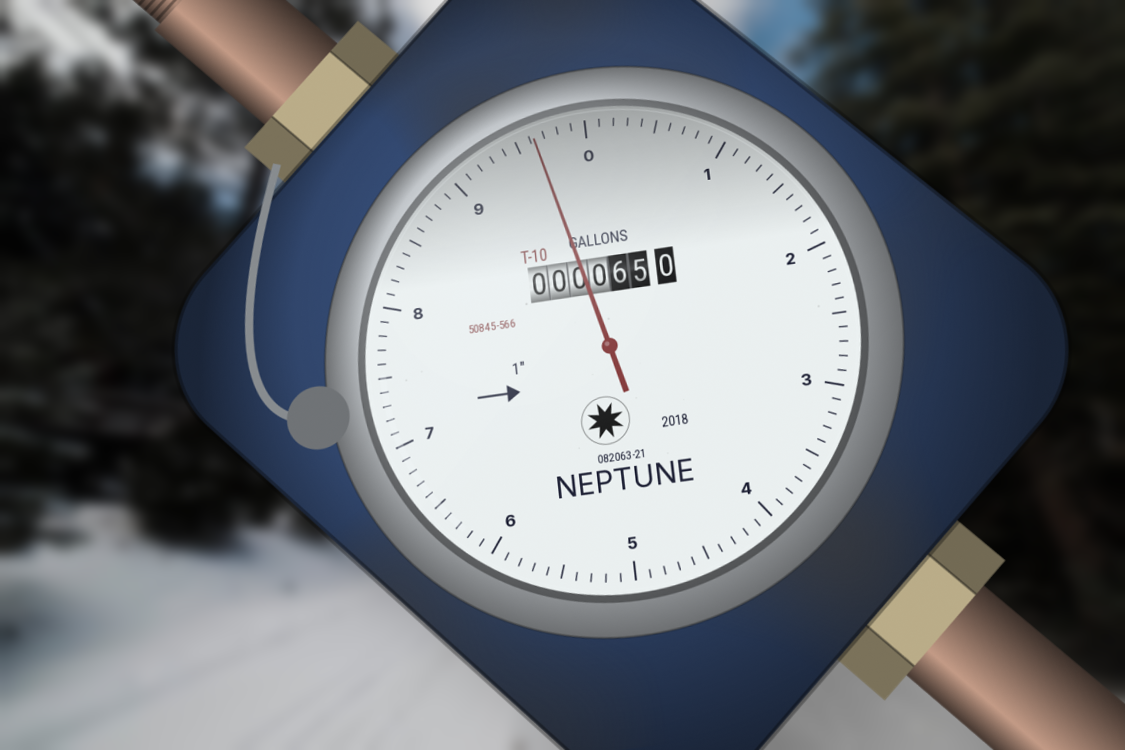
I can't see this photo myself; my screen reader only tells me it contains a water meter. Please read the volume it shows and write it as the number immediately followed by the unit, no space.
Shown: 649.6gal
